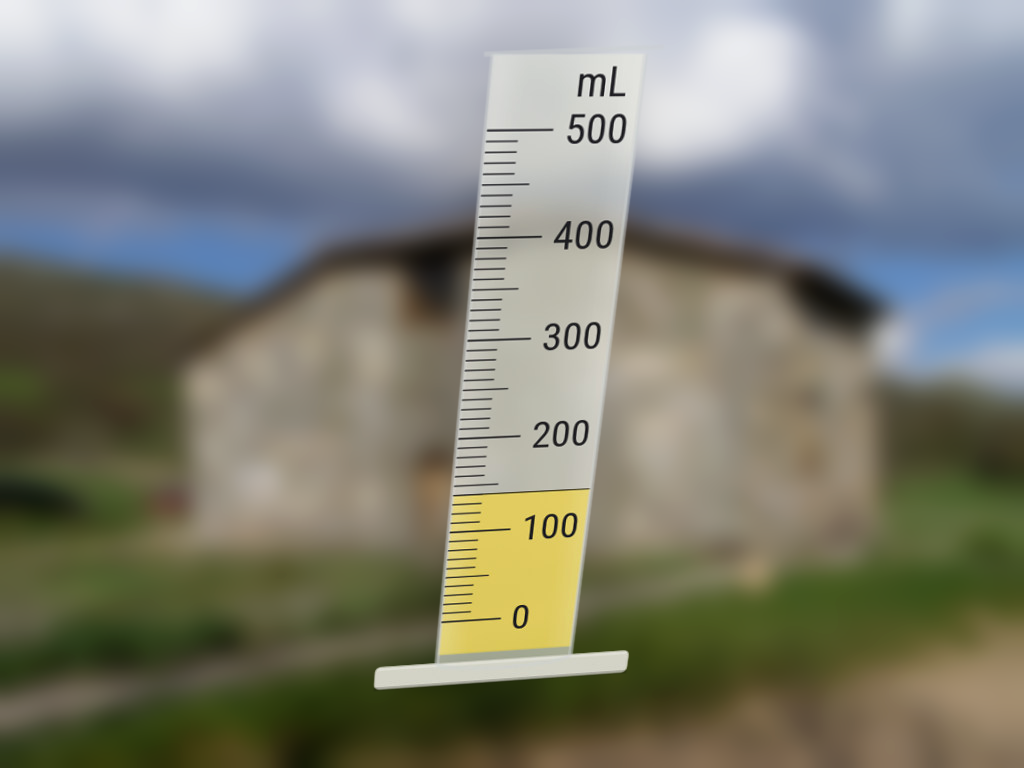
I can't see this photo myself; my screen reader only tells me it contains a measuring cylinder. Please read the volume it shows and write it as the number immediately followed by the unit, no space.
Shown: 140mL
